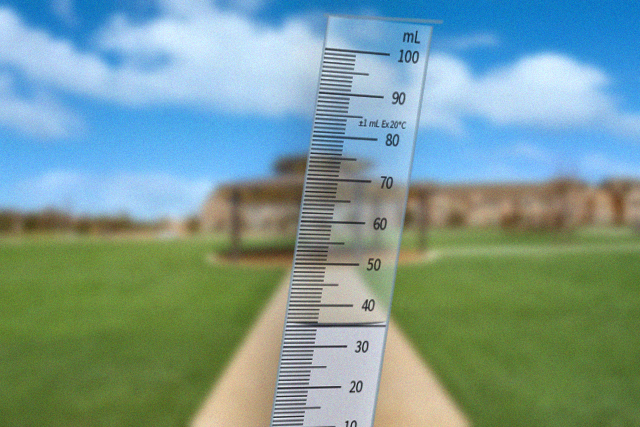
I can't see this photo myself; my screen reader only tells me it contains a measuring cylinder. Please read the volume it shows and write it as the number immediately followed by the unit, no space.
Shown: 35mL
